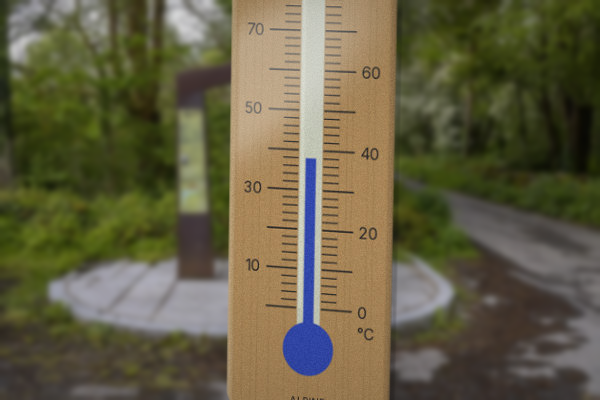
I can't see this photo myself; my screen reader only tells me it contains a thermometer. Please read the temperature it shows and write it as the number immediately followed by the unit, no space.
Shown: 38°C
